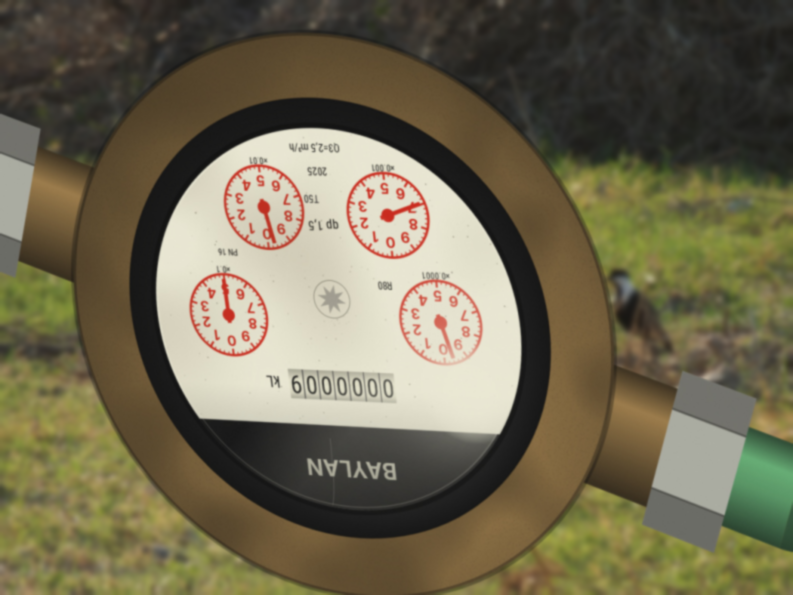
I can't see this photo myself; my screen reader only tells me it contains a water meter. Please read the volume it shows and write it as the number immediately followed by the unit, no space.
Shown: 9.4969kL
